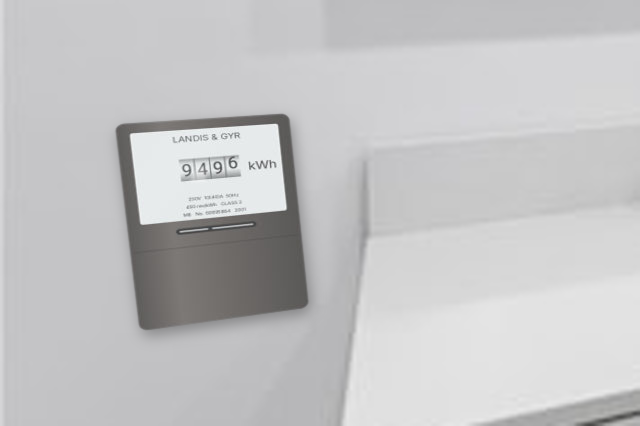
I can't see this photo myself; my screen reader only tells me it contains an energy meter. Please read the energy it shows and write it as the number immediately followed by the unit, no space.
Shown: 9496kWh
